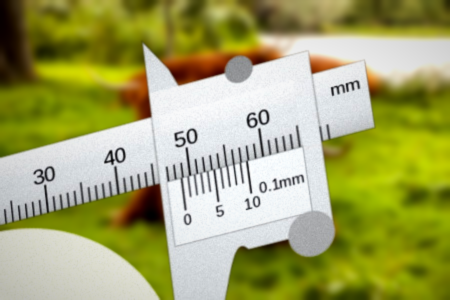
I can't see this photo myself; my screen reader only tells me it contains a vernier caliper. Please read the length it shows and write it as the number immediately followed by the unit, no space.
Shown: 48.8mm
